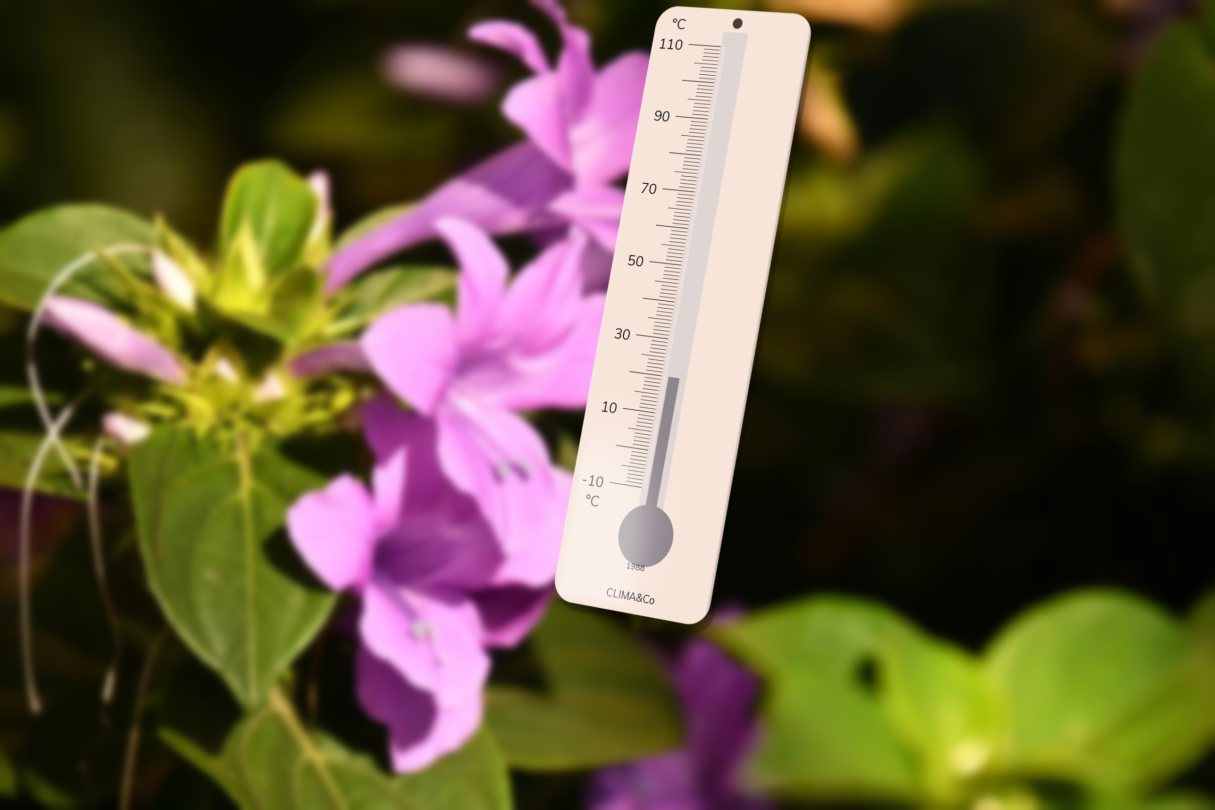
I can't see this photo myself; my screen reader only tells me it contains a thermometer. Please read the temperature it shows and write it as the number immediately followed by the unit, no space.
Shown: 20°C
